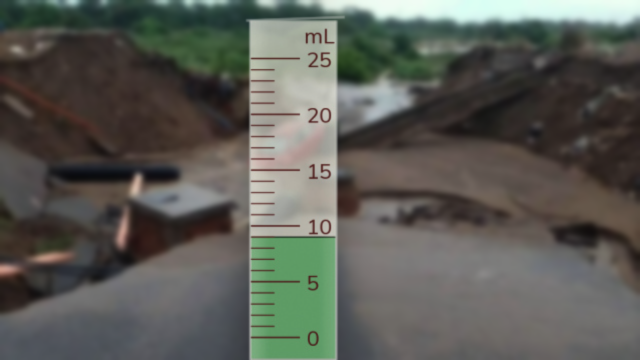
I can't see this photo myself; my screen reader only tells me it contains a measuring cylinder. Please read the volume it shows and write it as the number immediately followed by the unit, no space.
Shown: 9mL
